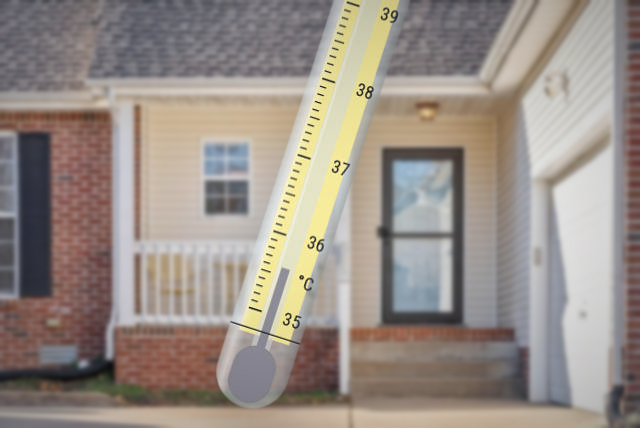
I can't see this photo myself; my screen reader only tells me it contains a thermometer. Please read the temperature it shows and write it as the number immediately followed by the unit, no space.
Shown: 35.6°C
